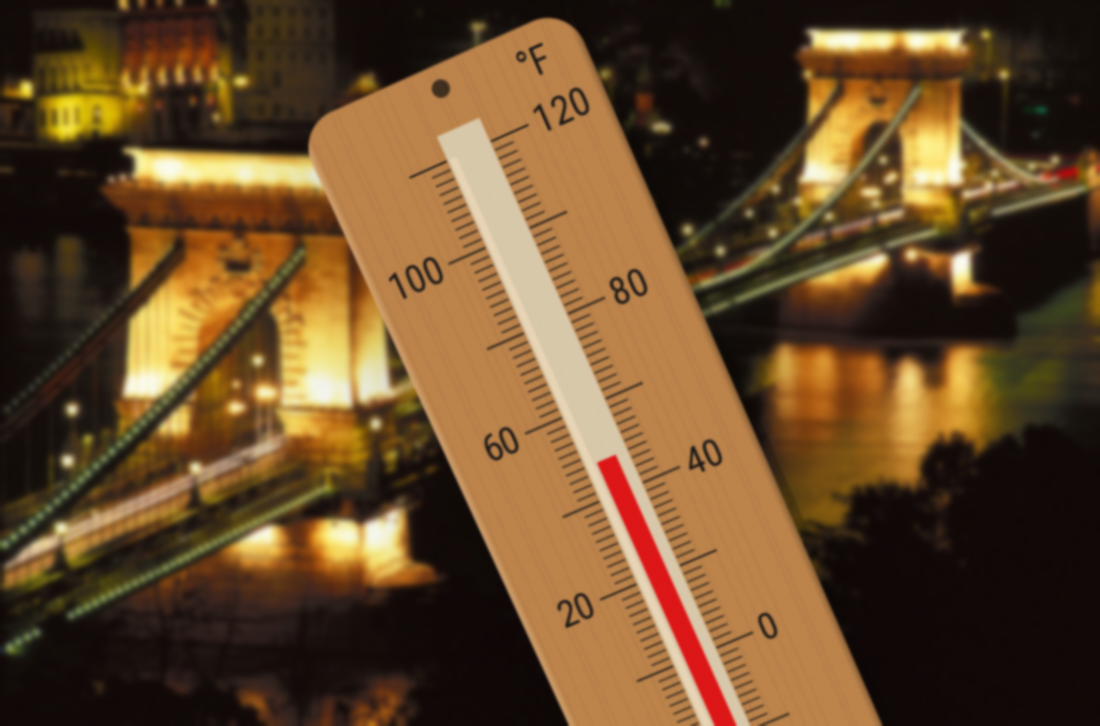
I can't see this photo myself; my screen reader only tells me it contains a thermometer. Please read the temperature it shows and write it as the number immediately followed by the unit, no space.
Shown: 48°F
